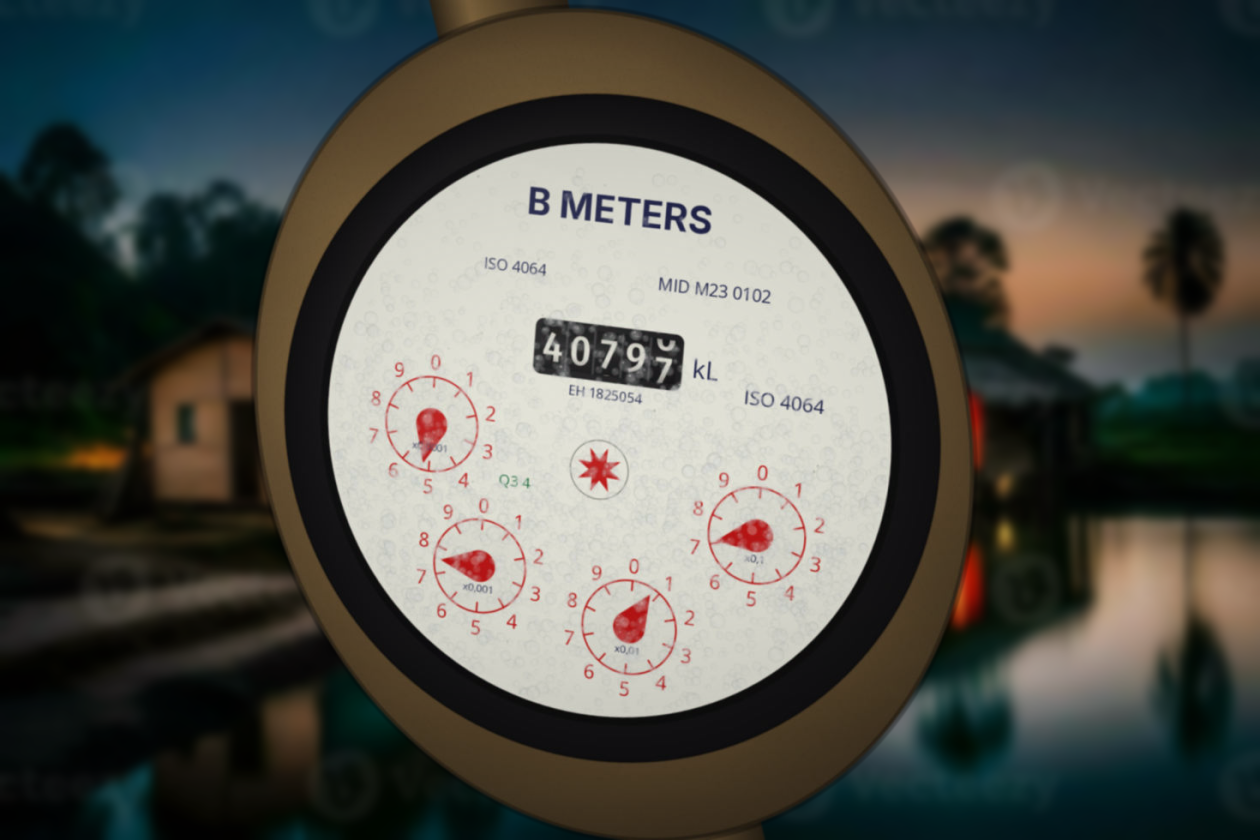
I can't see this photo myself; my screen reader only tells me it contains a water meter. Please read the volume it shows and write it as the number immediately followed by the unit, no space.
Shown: 40796.7075kL
